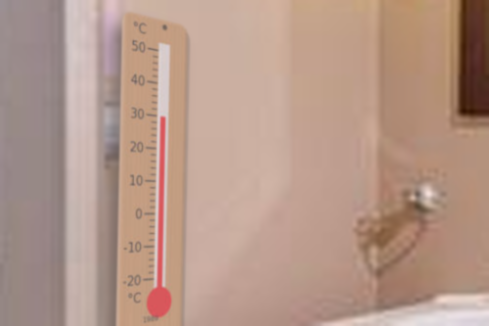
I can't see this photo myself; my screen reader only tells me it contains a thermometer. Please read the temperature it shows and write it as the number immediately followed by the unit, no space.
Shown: 30°C
